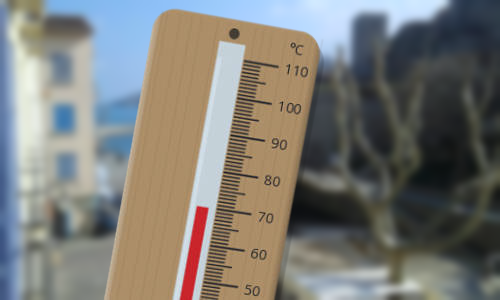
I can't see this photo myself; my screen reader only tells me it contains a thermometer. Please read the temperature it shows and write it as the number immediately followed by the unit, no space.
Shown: 70°C
